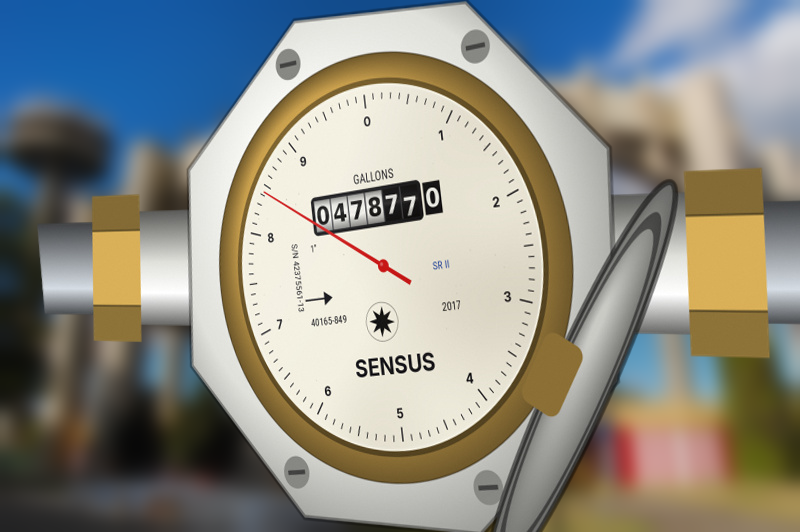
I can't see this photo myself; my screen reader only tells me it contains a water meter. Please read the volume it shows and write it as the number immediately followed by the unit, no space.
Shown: 478768.4gal
